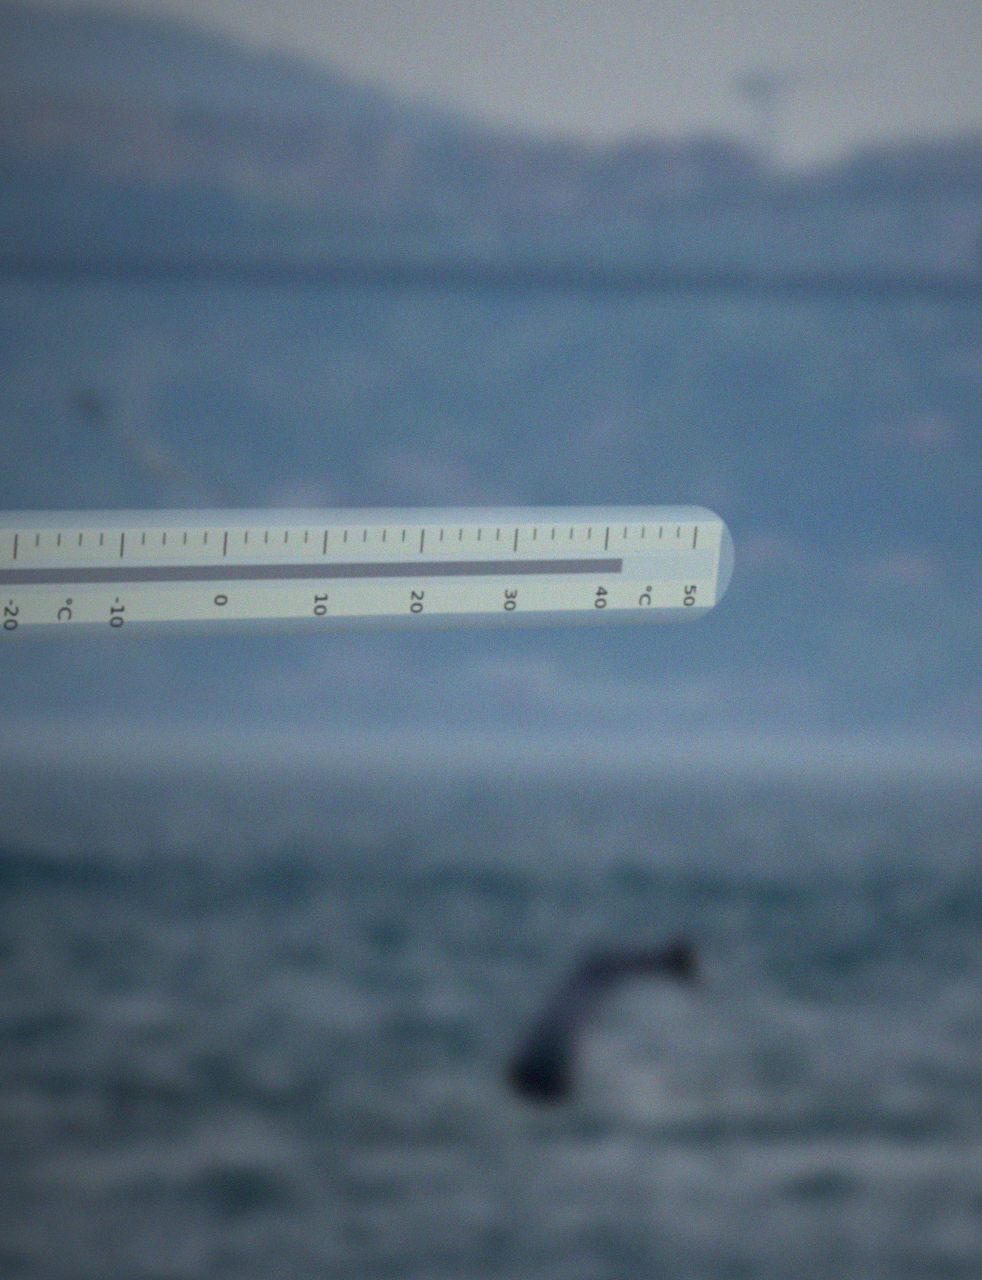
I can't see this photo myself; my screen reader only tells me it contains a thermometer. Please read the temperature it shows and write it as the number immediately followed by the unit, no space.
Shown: 42°C
